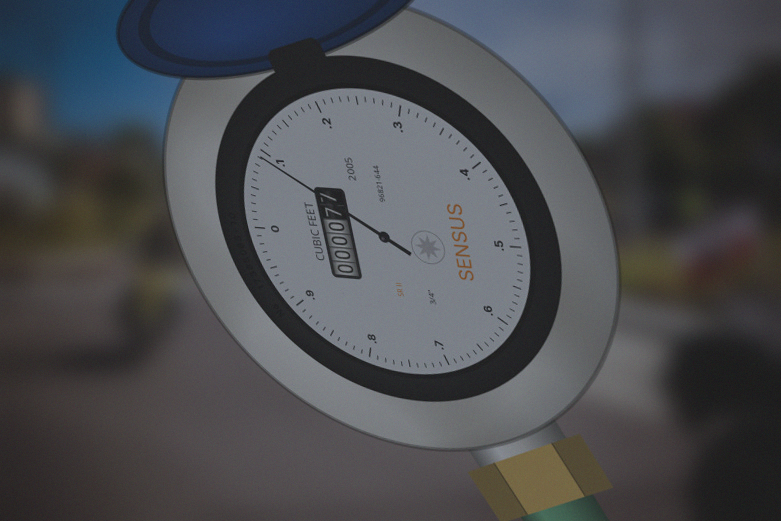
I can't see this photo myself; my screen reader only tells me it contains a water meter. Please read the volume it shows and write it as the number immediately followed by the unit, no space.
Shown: 77.09ft³
